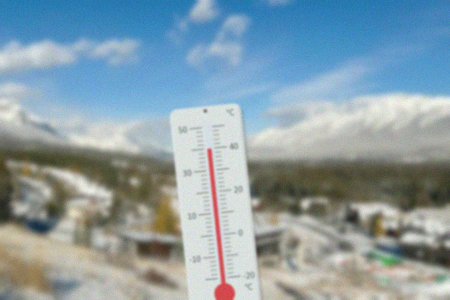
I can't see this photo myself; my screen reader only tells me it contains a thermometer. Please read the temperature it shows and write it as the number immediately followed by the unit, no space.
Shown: 40°C
